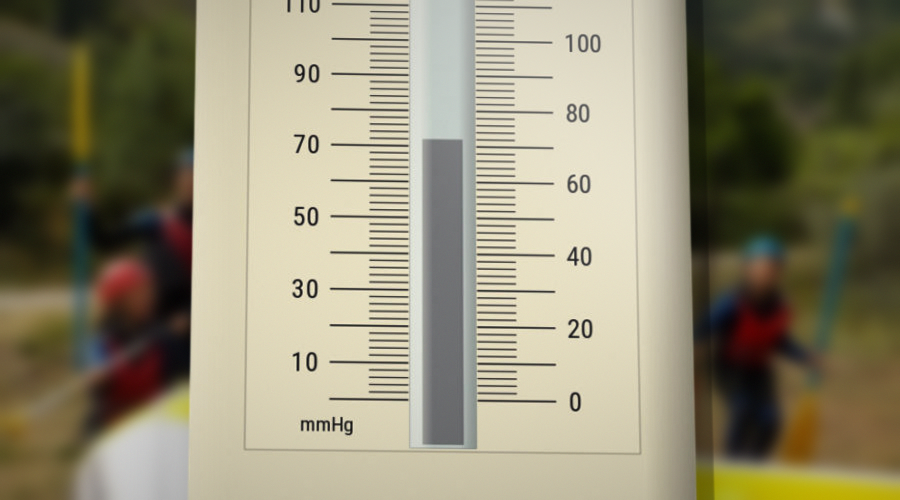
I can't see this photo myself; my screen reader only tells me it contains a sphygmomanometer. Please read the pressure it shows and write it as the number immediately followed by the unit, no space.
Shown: 72mmHg
